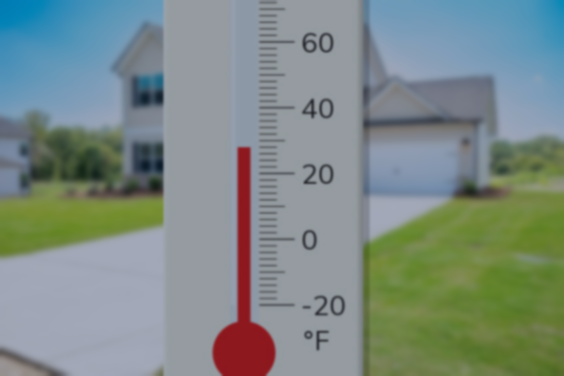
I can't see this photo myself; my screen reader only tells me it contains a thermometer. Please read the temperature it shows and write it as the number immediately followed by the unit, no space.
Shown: 28°F
